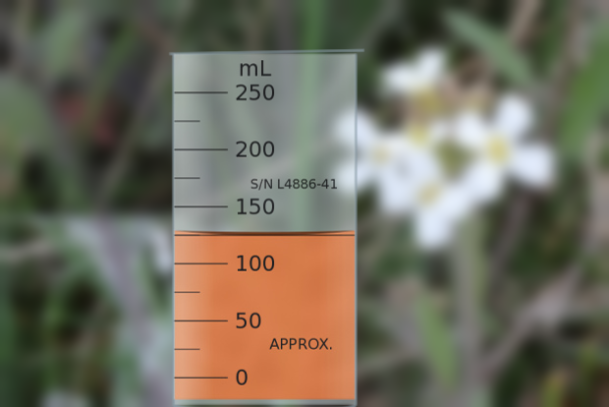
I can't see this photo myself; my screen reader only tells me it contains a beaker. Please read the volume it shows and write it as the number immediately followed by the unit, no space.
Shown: 125mL
